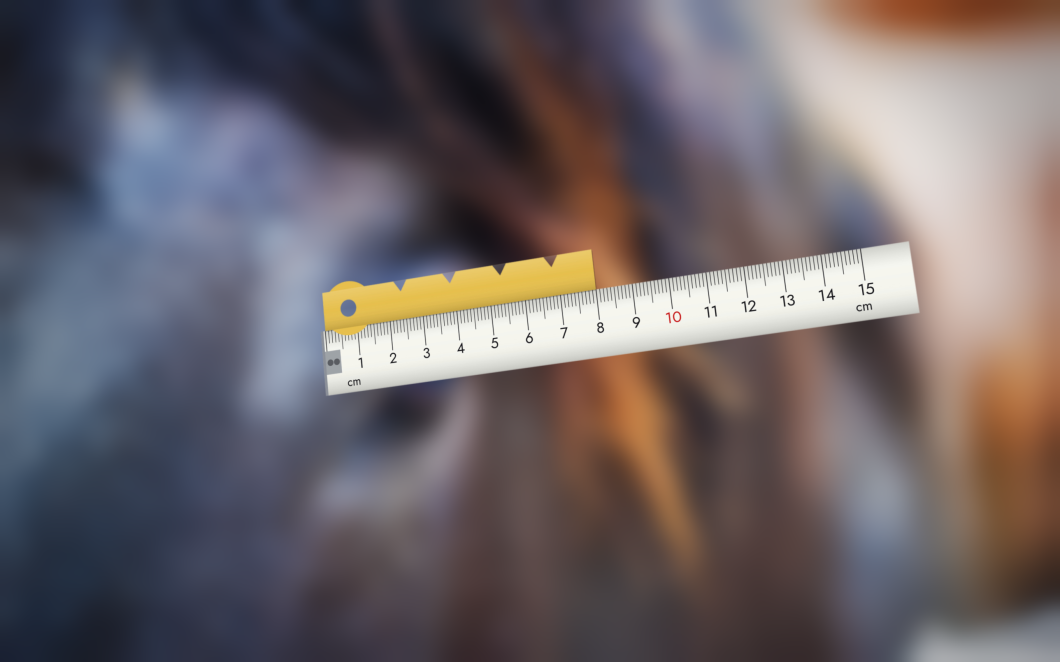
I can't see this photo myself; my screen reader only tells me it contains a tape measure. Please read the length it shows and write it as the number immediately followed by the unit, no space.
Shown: 8cm
